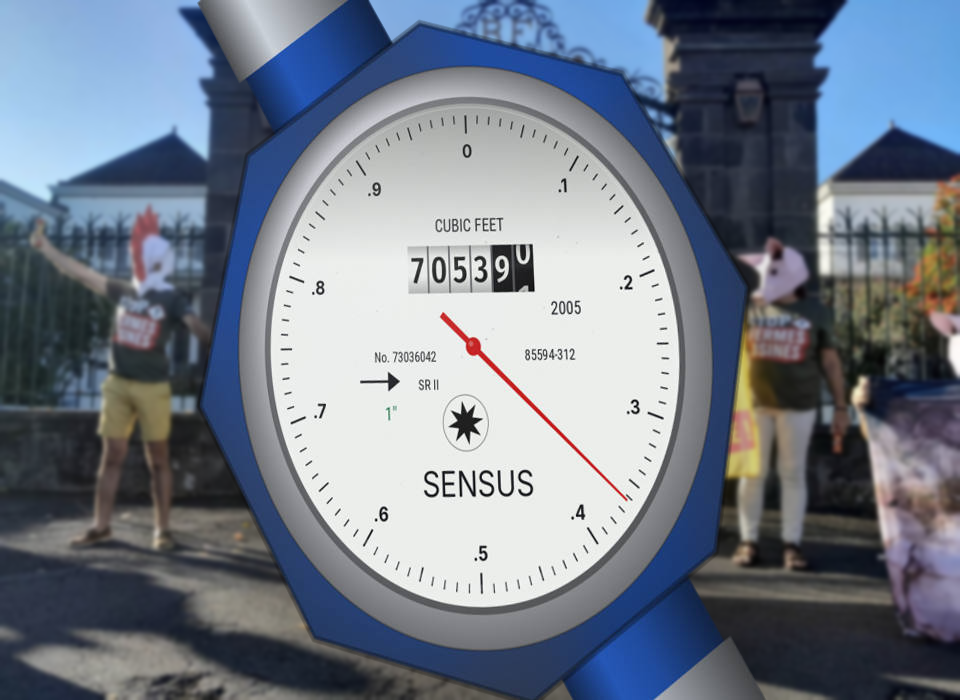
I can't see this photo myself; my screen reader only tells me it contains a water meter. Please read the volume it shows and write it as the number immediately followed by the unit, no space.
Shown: 705390.36ft³
